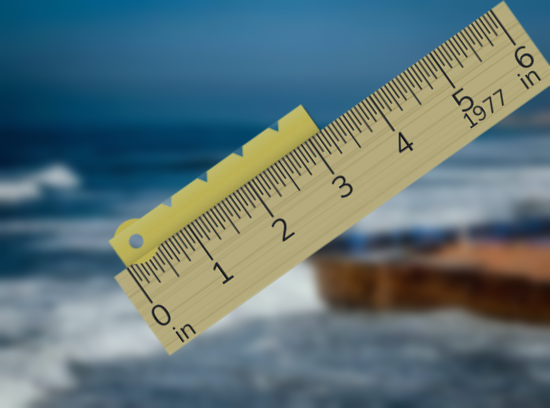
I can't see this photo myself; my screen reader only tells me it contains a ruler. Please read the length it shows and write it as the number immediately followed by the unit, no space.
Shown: 3.1875in
